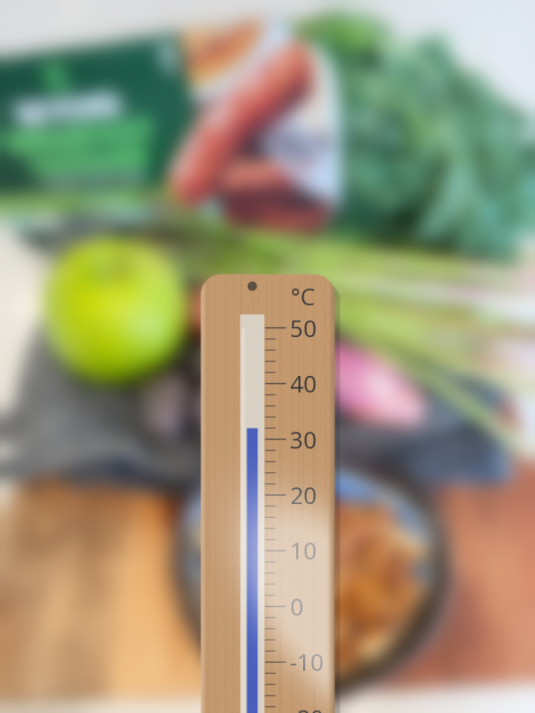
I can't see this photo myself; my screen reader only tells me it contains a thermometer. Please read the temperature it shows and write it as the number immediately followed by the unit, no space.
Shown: 32°C
